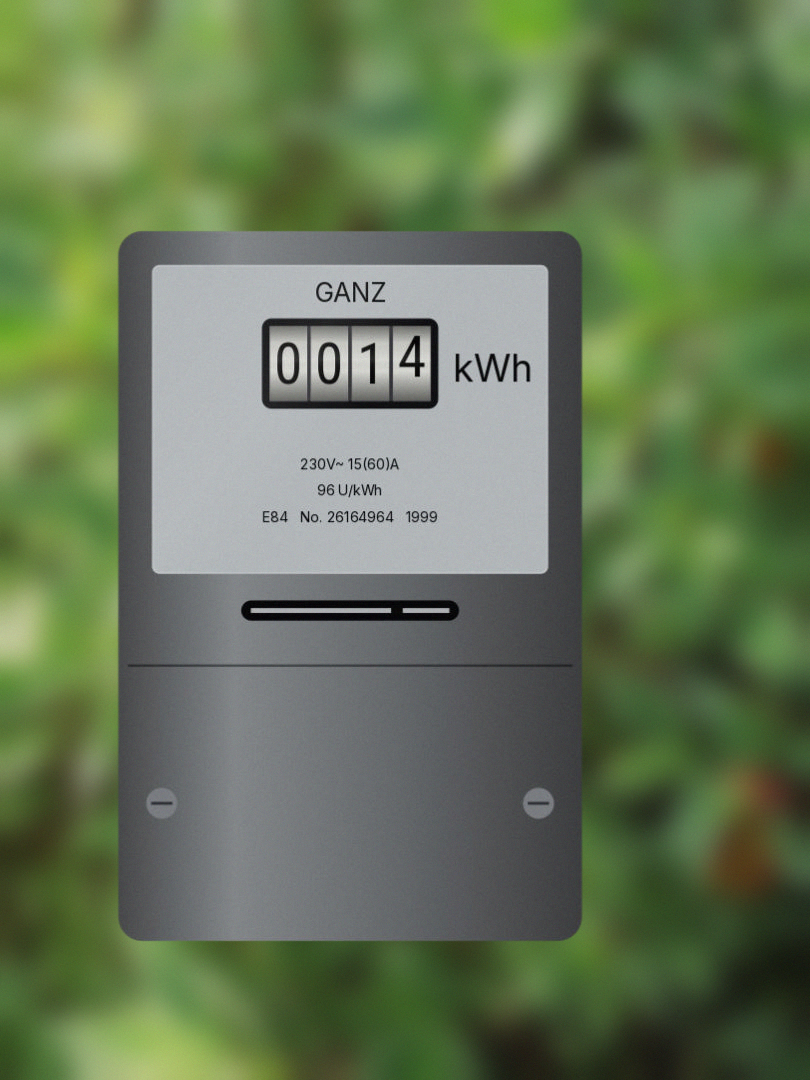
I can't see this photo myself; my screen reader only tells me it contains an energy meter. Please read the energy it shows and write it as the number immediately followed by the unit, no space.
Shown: 14kWh
